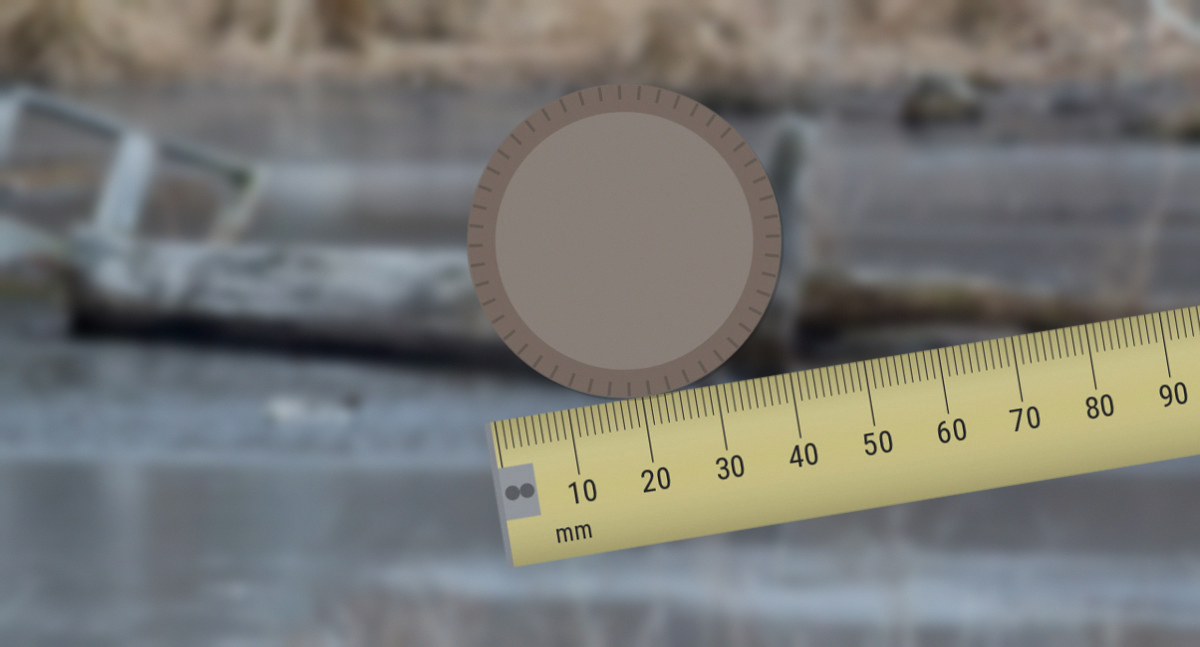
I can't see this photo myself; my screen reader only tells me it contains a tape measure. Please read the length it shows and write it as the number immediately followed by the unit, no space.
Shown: 42mm
